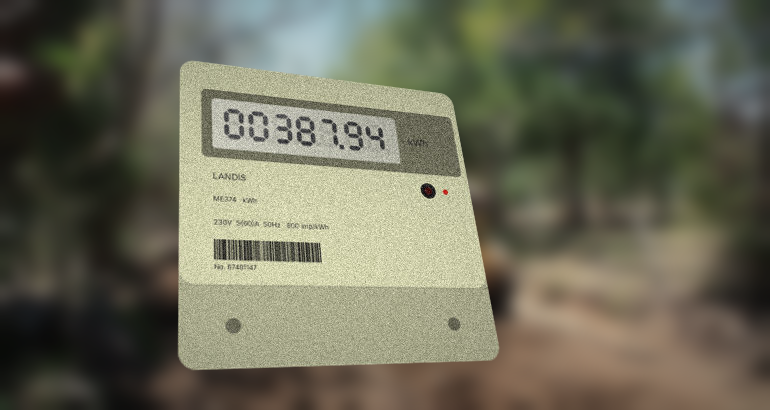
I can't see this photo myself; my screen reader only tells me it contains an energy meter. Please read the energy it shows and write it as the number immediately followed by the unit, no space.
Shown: 387.94kWh
